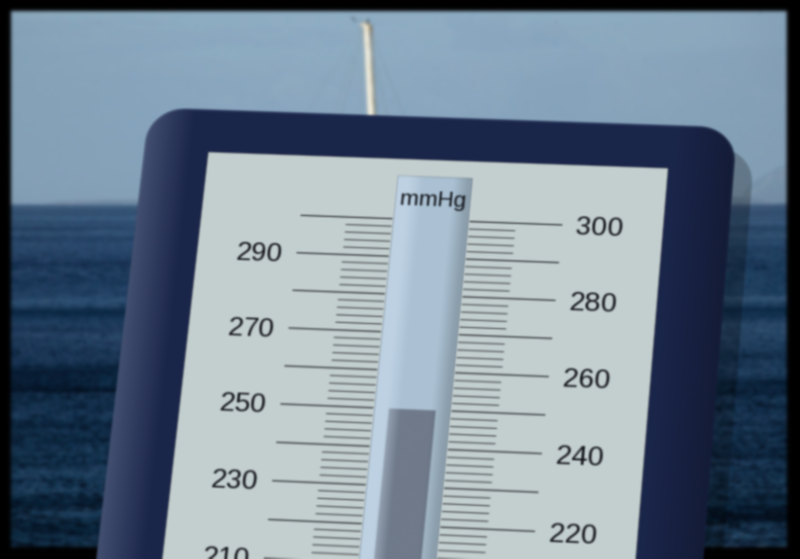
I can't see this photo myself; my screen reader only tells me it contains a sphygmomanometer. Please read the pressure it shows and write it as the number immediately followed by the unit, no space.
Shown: 250mmHg
